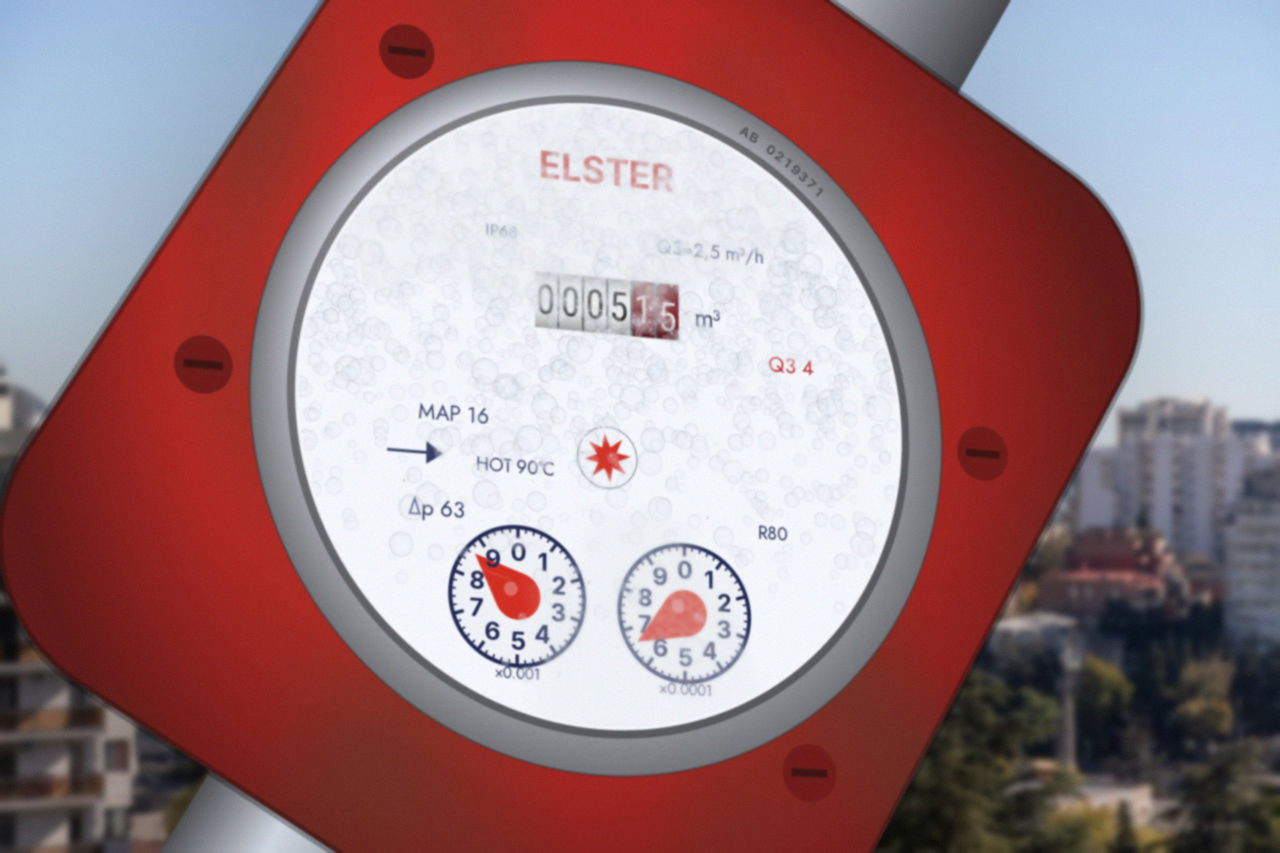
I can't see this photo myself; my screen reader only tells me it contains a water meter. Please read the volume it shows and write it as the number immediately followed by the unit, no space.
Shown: 5.1486m³
